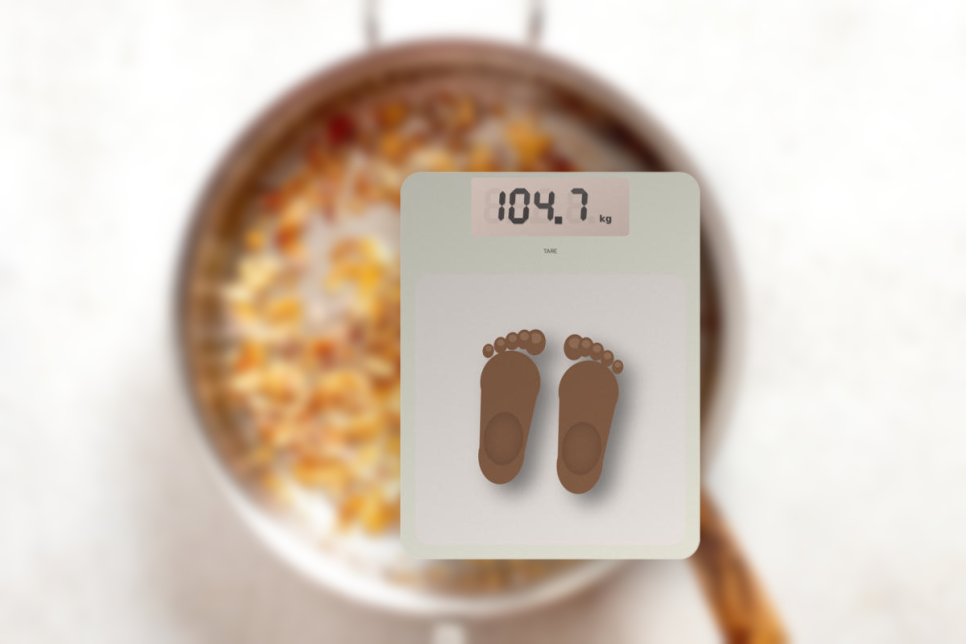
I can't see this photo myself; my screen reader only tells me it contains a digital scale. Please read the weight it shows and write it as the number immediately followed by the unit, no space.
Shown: 104.7kg
